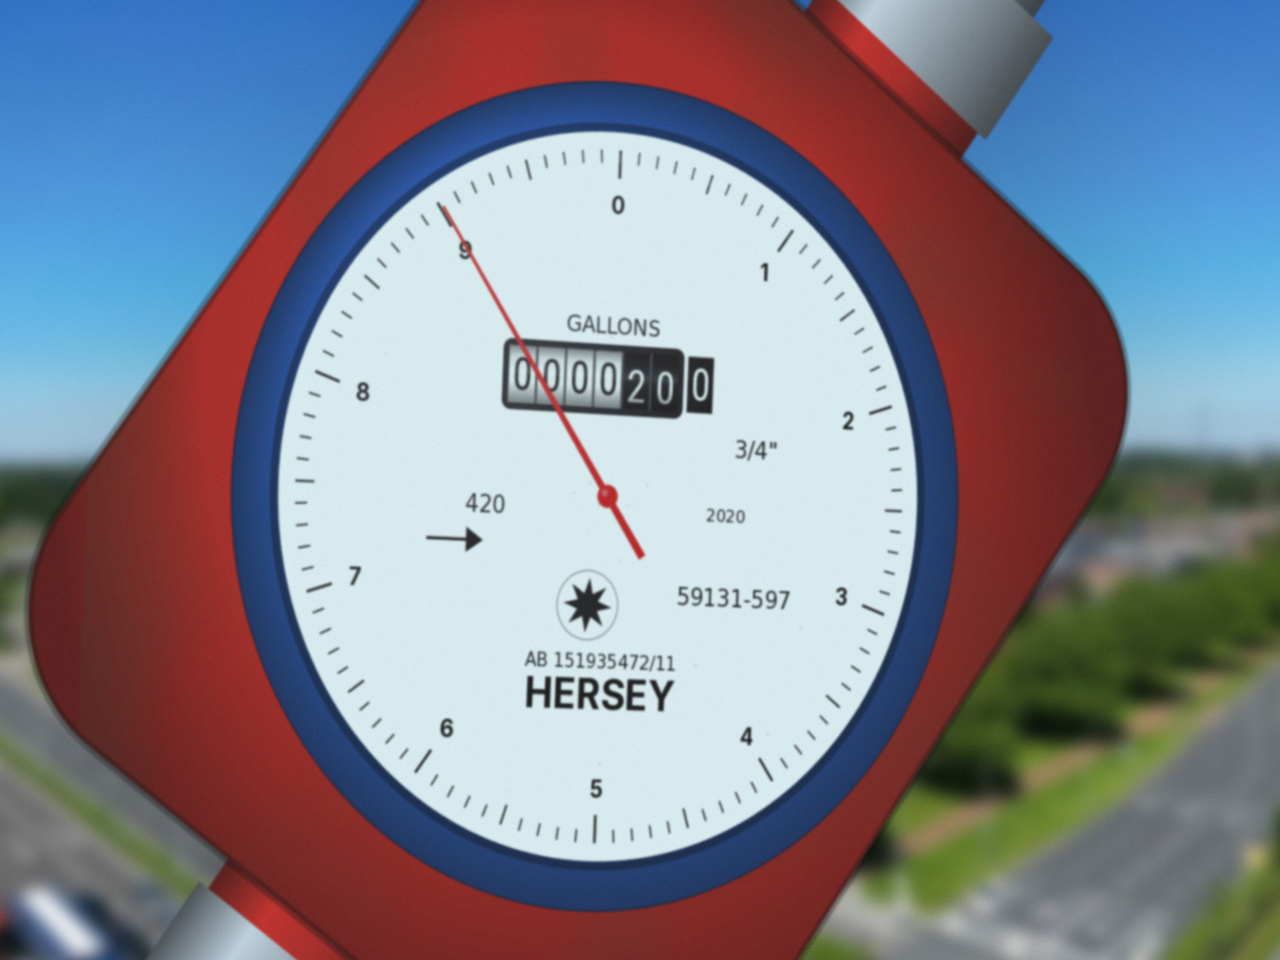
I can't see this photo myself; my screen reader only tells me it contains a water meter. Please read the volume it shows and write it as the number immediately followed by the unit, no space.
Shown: 199.0gal
